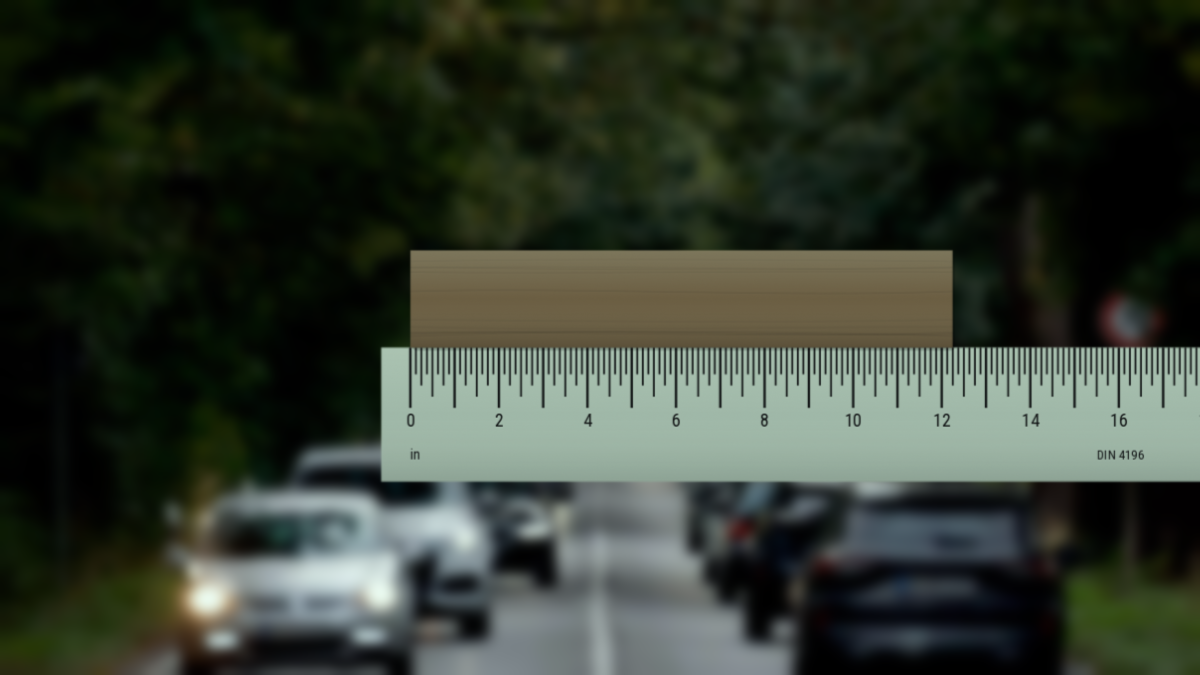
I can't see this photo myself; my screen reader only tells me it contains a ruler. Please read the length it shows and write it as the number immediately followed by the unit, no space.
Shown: 12.25in
